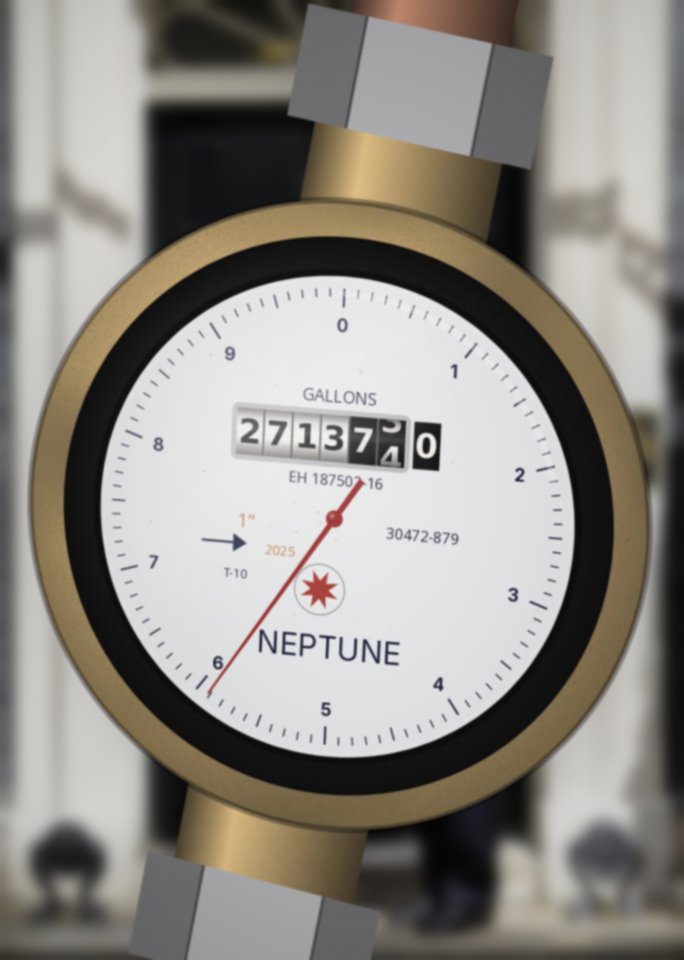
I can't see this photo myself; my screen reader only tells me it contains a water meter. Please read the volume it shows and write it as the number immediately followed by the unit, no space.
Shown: 2713735.9gal
